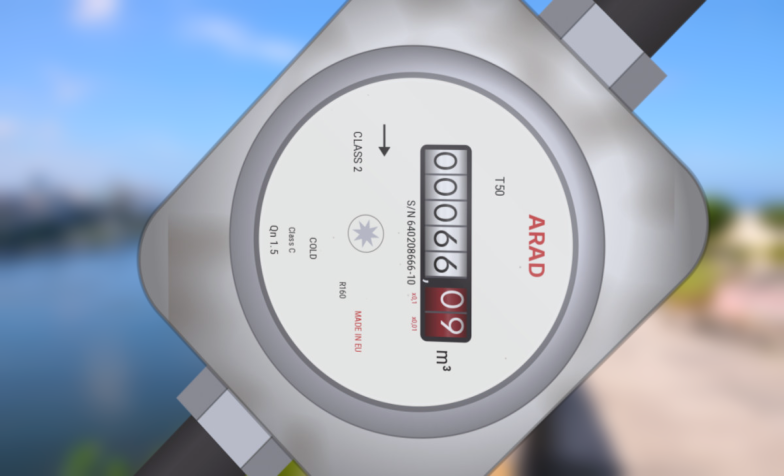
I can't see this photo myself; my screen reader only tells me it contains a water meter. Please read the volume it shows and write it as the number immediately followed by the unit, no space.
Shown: 66.09m³
